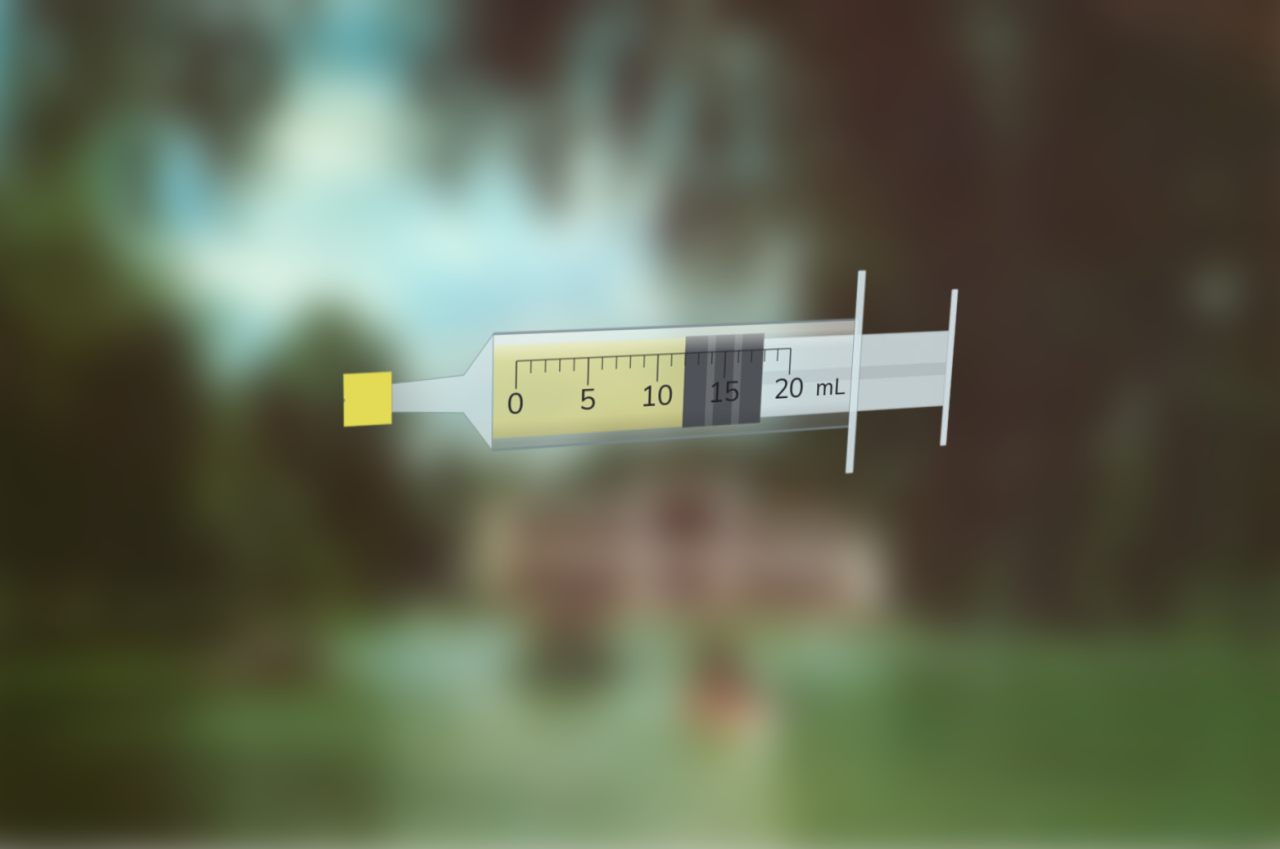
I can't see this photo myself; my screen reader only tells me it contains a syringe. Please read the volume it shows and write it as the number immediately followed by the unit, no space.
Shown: 12mL
